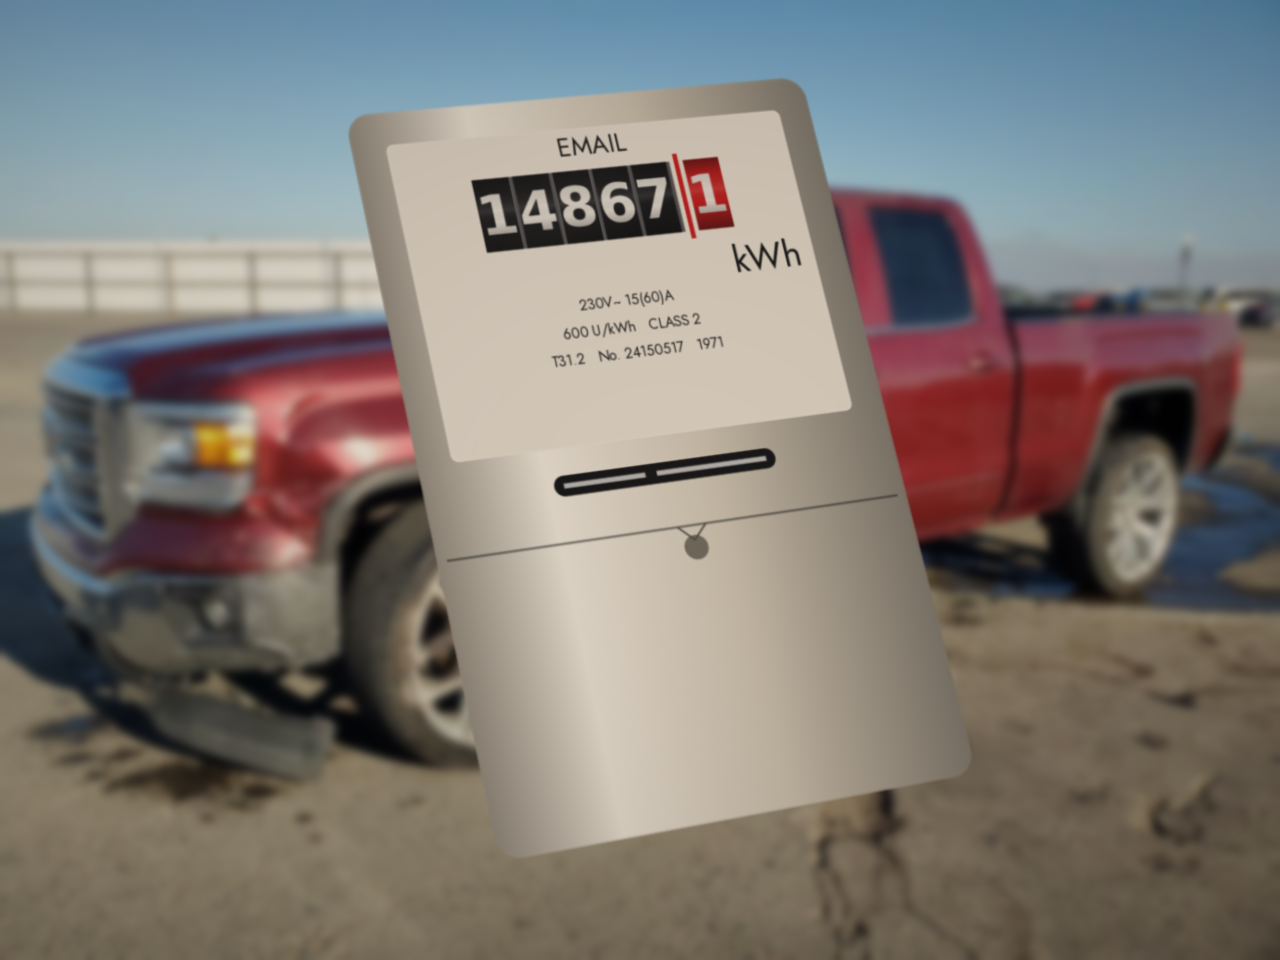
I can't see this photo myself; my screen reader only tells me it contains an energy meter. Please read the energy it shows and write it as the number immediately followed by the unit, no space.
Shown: 14867.1kWh
